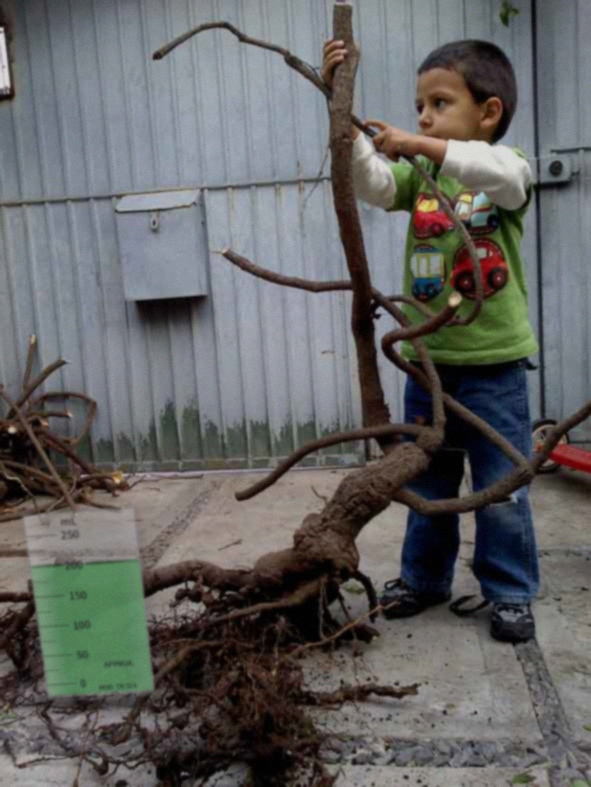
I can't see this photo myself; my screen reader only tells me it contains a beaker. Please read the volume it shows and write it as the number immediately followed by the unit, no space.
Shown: 200mL
